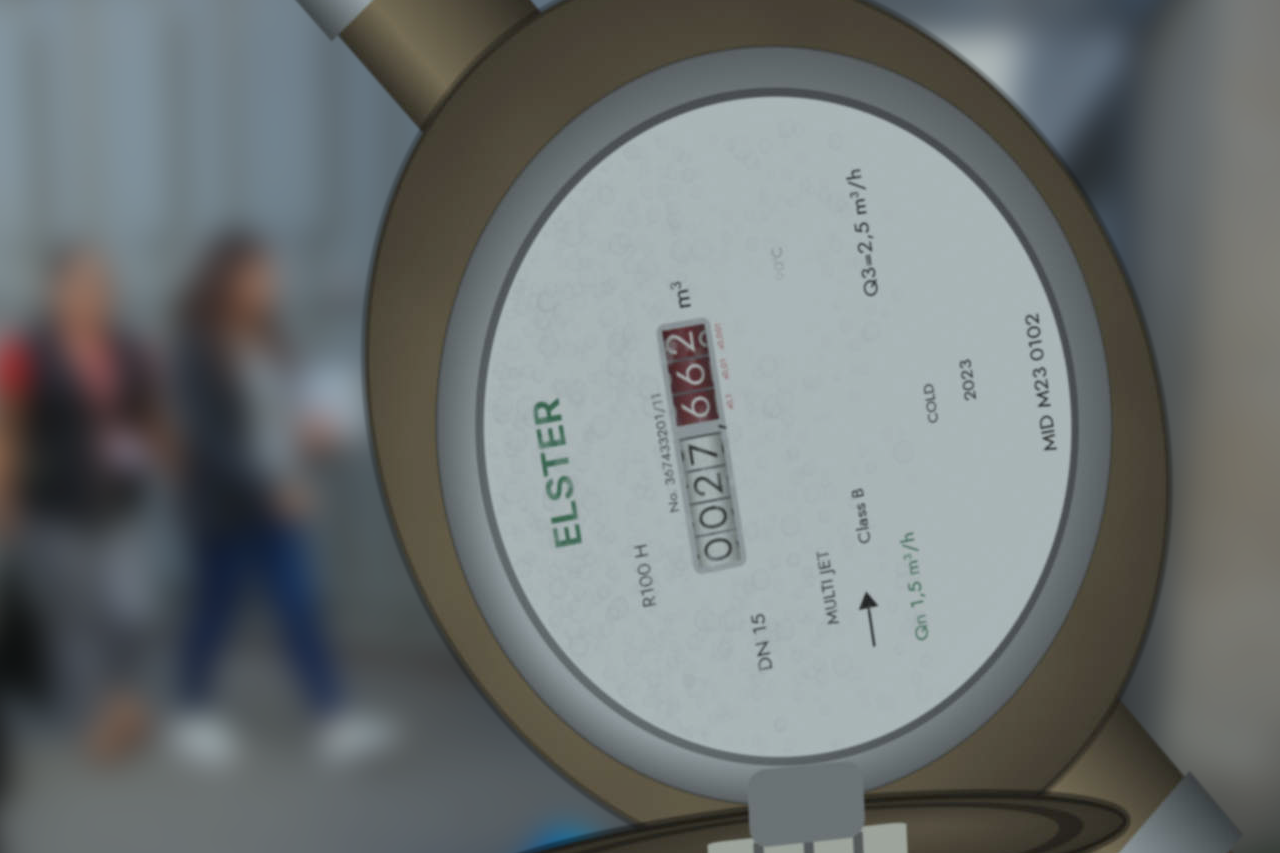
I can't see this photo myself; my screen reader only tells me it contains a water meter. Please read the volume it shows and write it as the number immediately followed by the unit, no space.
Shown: 27.662m³
